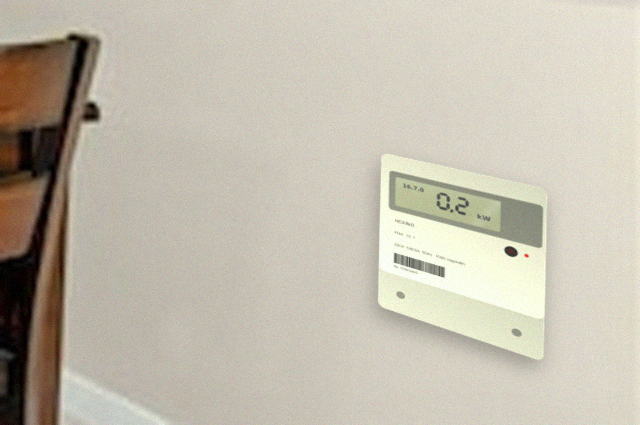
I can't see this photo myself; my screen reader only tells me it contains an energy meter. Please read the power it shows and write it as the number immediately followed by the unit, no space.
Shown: 0.2kW
